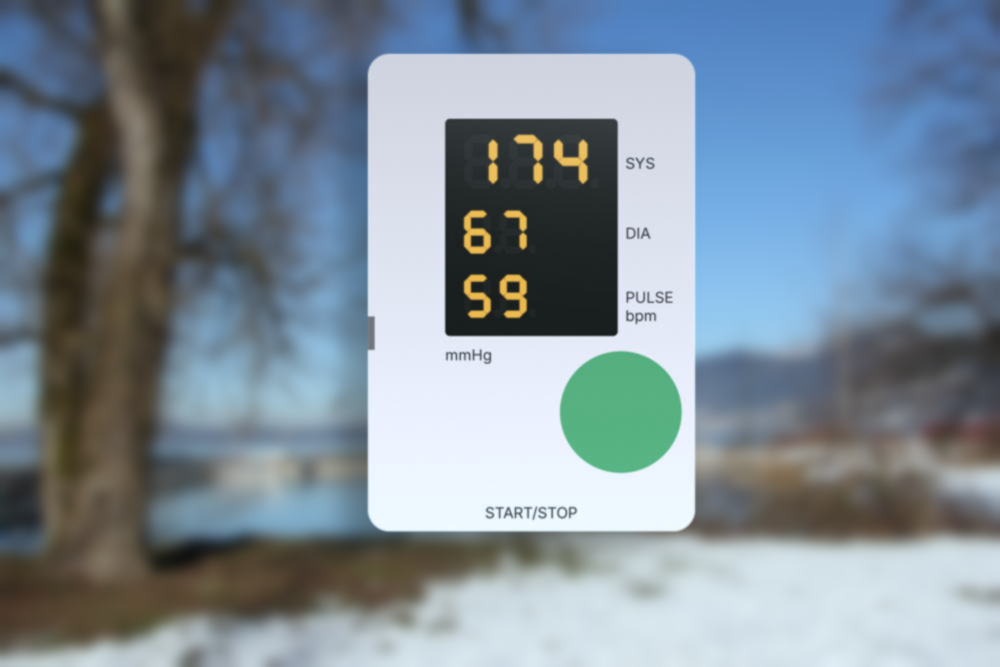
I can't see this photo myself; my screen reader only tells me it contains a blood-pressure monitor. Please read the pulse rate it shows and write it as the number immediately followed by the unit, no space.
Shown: 59bpm
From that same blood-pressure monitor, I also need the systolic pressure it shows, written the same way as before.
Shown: 174mmHg
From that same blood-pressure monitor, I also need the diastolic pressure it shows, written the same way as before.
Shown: 67mmHg
